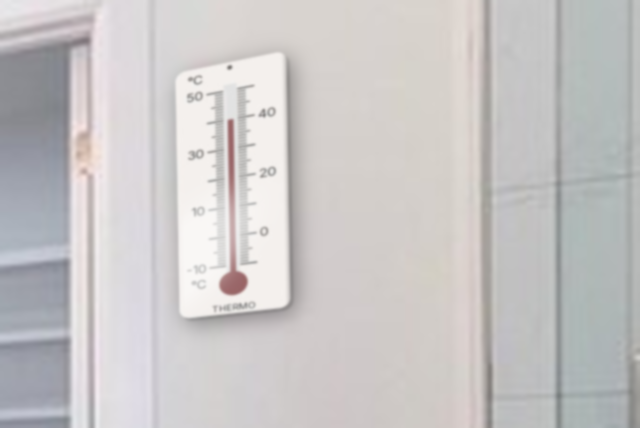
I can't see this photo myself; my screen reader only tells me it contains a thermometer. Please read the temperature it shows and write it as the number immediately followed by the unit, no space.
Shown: 40°C
